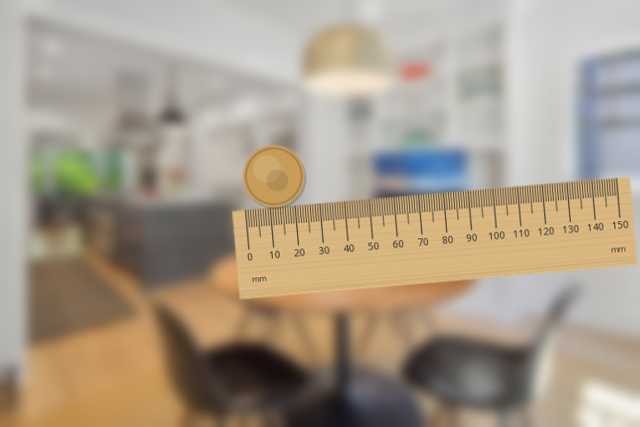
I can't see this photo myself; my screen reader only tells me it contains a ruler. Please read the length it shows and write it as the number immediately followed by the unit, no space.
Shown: 25mm
